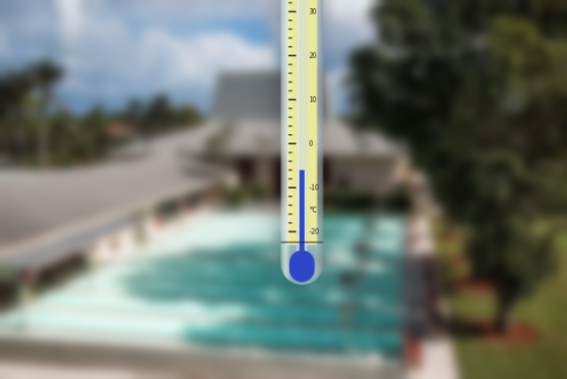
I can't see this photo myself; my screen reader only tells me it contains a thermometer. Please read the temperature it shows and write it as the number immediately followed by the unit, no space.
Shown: -6°C
